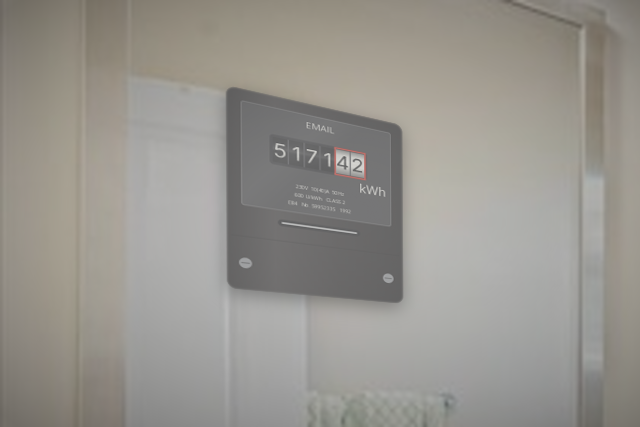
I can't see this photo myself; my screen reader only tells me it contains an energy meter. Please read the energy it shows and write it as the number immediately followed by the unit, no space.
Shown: 5171.42kWh
